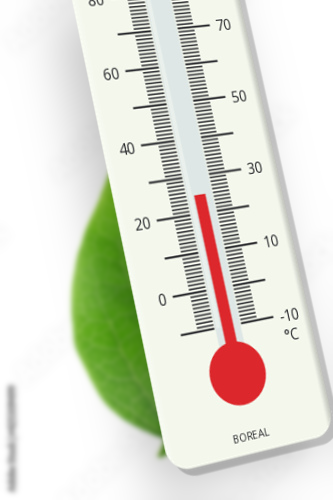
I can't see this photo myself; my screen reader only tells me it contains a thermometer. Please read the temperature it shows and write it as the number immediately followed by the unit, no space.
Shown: 25°C
